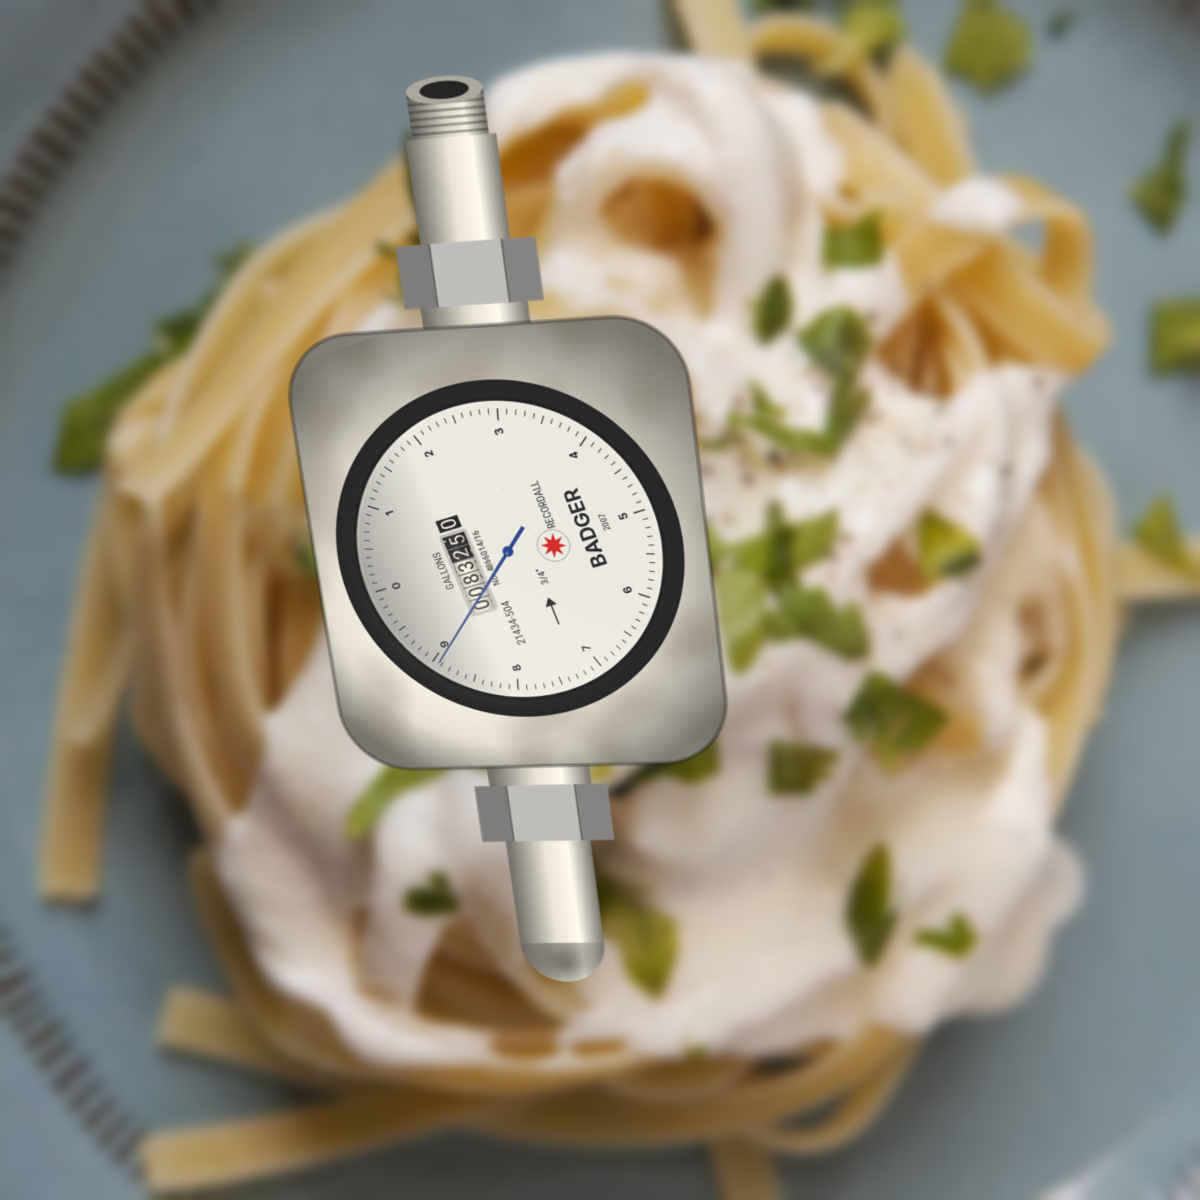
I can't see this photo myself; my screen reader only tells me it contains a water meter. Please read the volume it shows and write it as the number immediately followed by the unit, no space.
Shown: 83248.9gal
